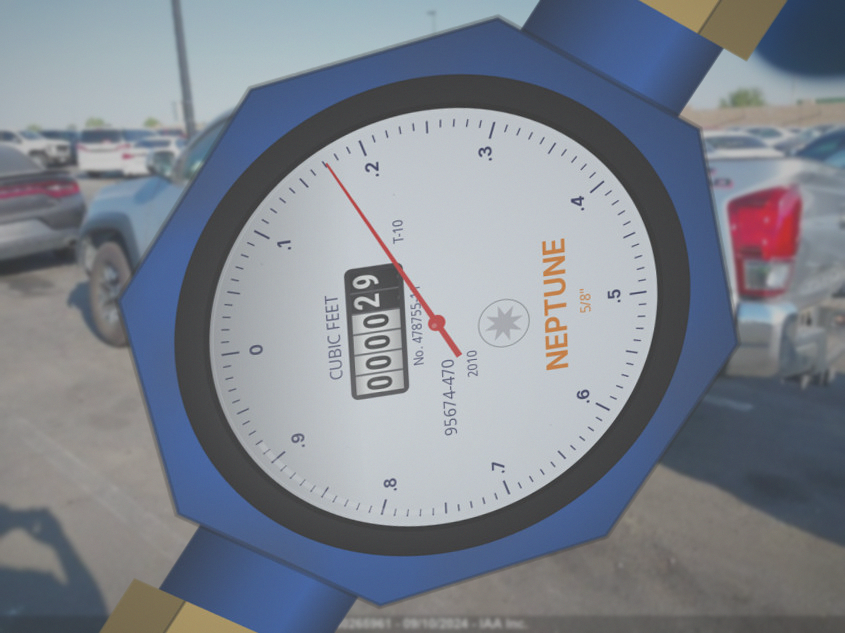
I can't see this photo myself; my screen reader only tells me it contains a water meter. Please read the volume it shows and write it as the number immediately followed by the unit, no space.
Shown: 29.17ft³
